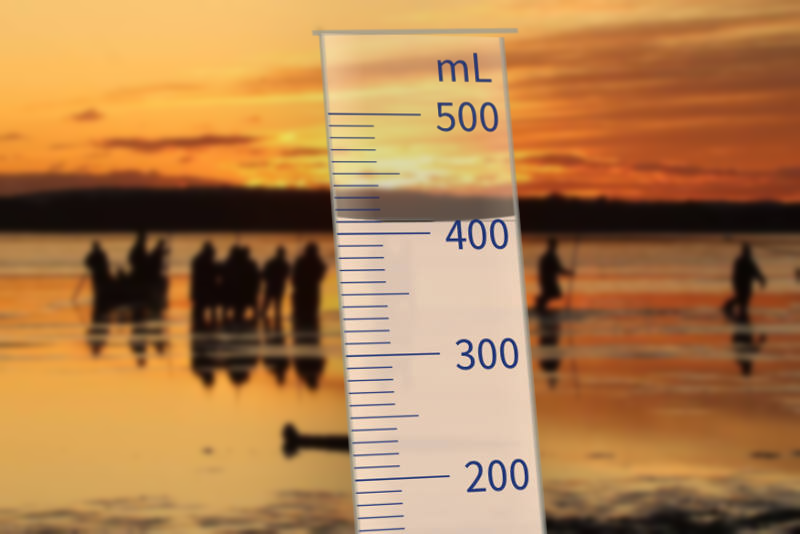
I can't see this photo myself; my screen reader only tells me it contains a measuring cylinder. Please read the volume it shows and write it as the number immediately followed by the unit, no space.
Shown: 410mL
